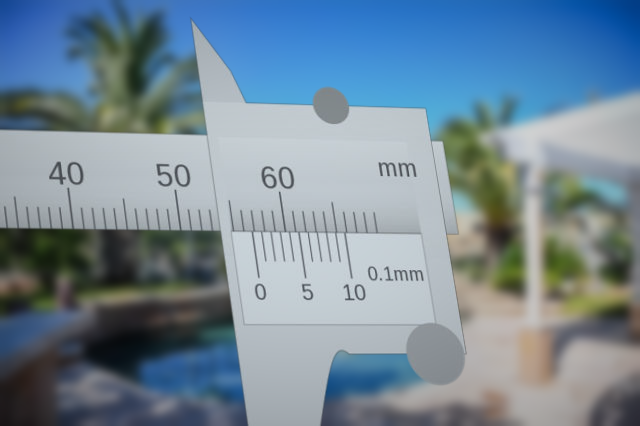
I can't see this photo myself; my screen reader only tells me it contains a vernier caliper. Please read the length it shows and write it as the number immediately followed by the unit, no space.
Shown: 56.8mm
